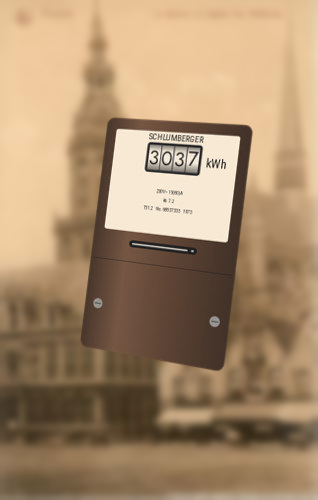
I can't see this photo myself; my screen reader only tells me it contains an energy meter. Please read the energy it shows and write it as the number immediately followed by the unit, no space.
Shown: 3037kWh
